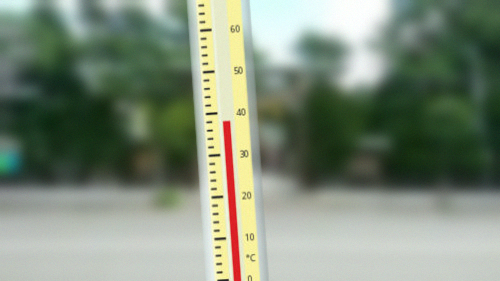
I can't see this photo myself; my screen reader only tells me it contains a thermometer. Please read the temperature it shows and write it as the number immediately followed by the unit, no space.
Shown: 38°C
